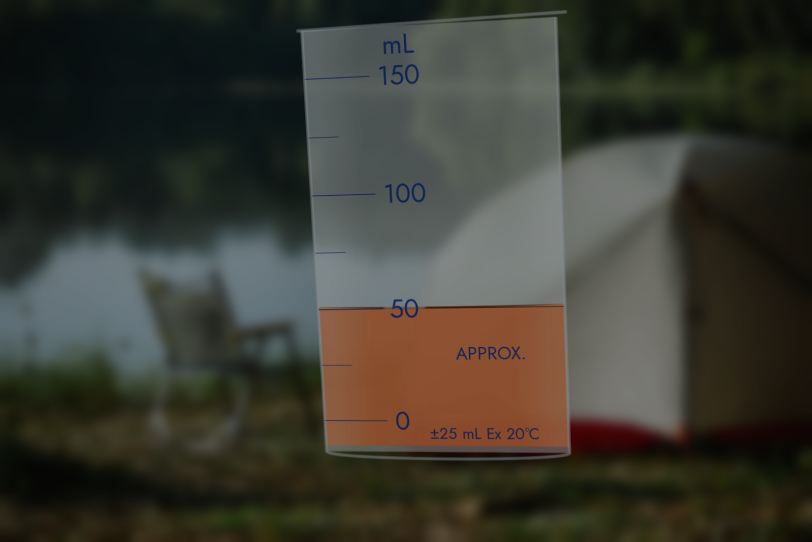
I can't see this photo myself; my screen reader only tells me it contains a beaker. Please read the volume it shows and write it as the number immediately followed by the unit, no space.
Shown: 50mL
